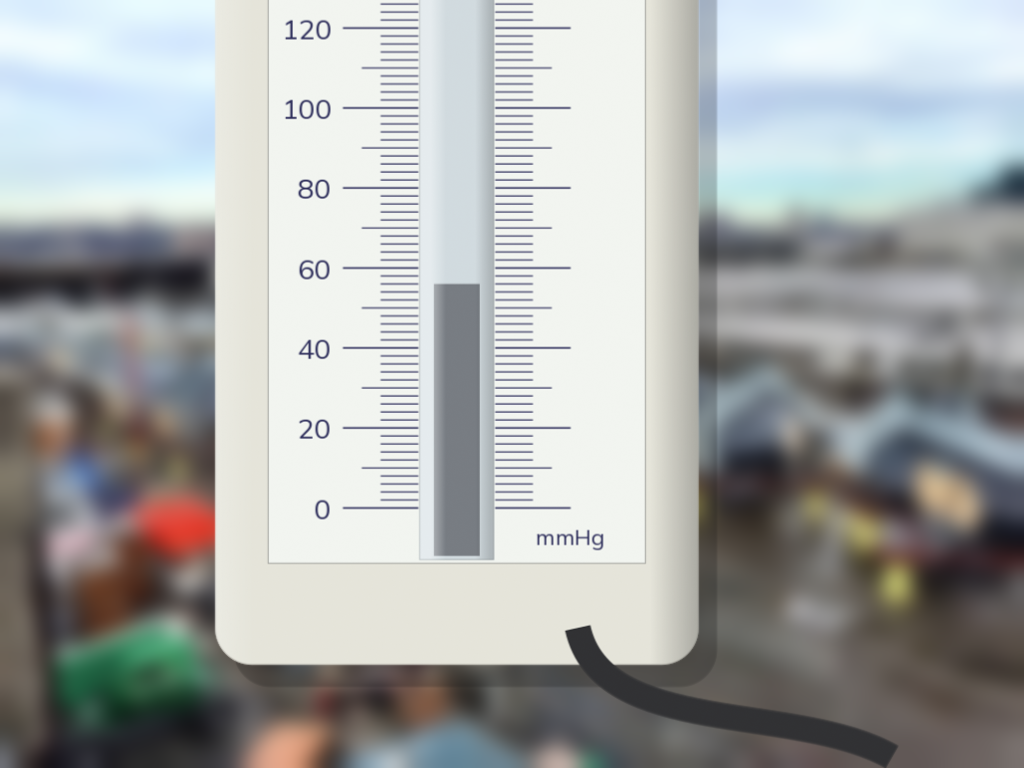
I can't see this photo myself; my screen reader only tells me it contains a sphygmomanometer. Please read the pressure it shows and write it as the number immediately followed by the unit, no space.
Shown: 56mmHg
